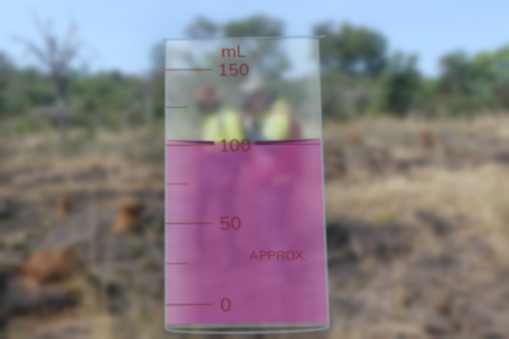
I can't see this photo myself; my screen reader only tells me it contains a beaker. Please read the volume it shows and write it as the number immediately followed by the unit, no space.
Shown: 100mL
